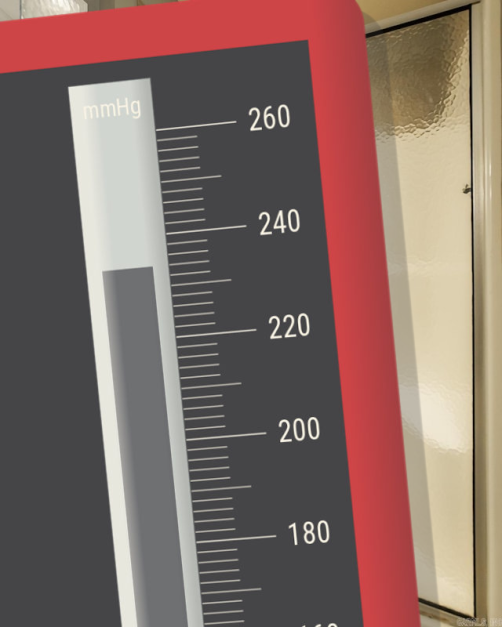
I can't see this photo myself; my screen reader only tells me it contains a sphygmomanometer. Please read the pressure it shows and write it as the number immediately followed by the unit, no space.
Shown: 234mmHg
